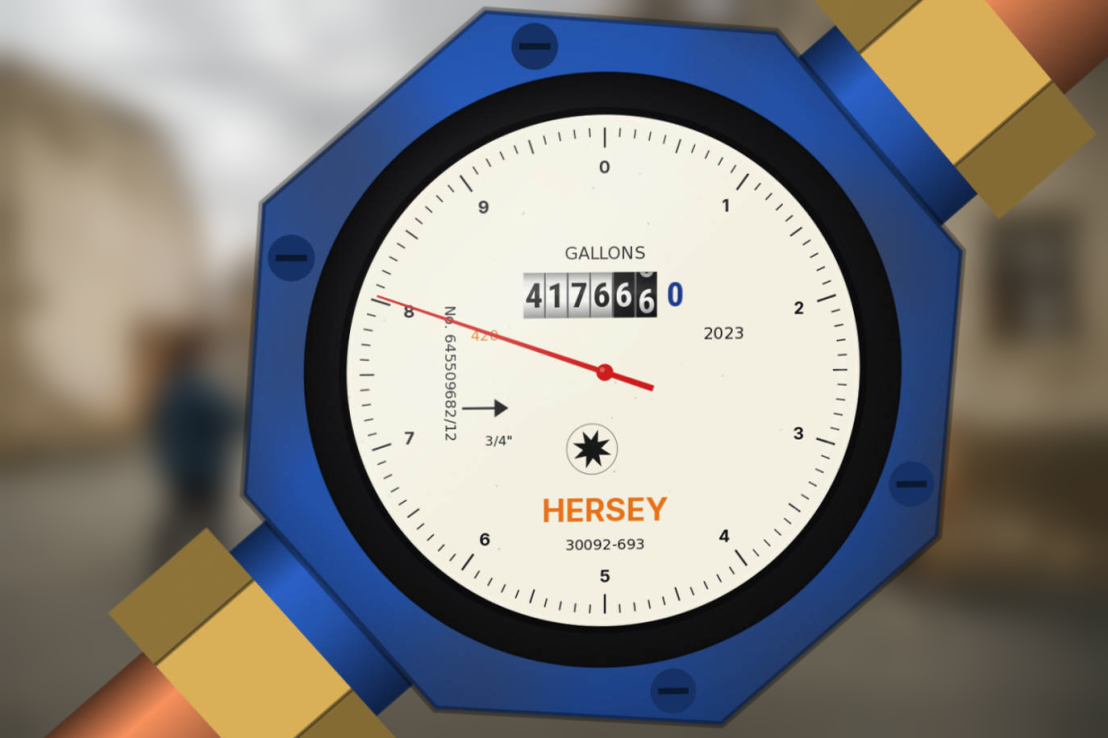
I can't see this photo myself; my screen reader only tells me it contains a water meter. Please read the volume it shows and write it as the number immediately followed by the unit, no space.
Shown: 4176658.0gal
